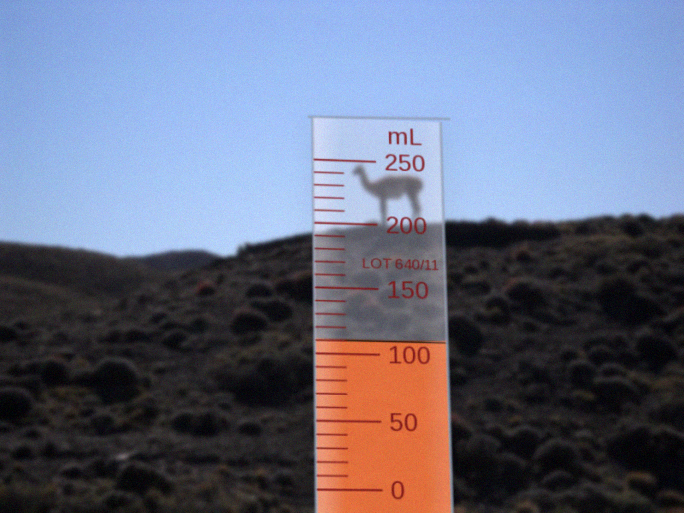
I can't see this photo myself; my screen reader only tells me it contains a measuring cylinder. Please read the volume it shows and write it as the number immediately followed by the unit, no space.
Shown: 110mL
